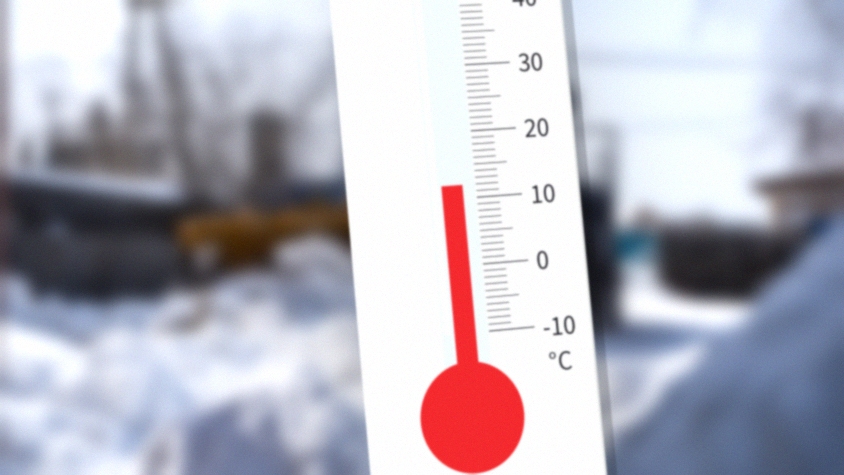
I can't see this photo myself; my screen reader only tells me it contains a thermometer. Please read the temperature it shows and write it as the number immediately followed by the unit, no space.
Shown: 12°C
